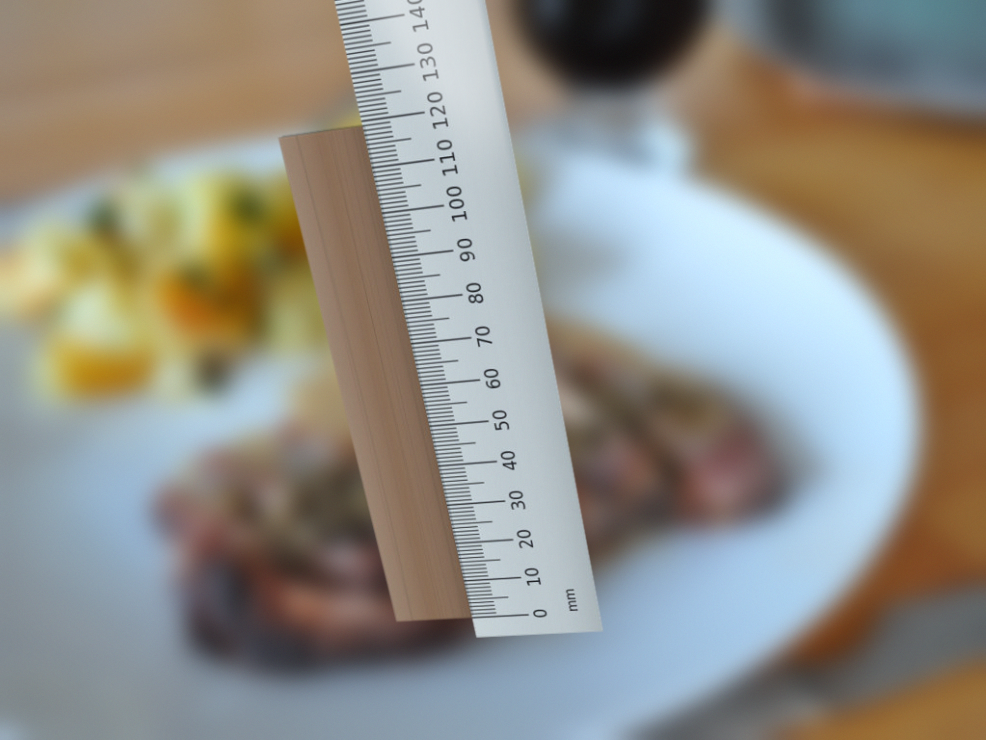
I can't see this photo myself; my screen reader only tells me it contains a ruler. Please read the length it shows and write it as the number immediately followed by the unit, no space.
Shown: 119mm
